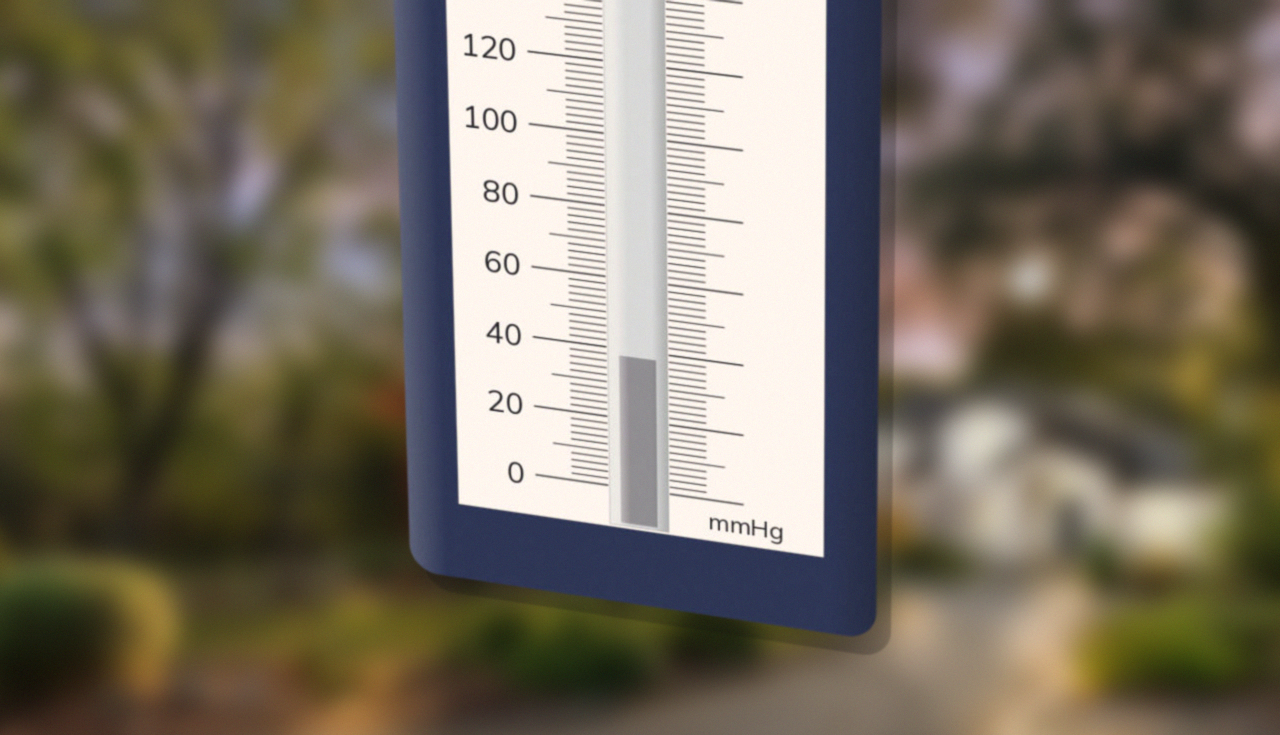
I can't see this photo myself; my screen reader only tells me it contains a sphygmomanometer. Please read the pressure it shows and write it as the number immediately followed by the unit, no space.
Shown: 38mmHg
